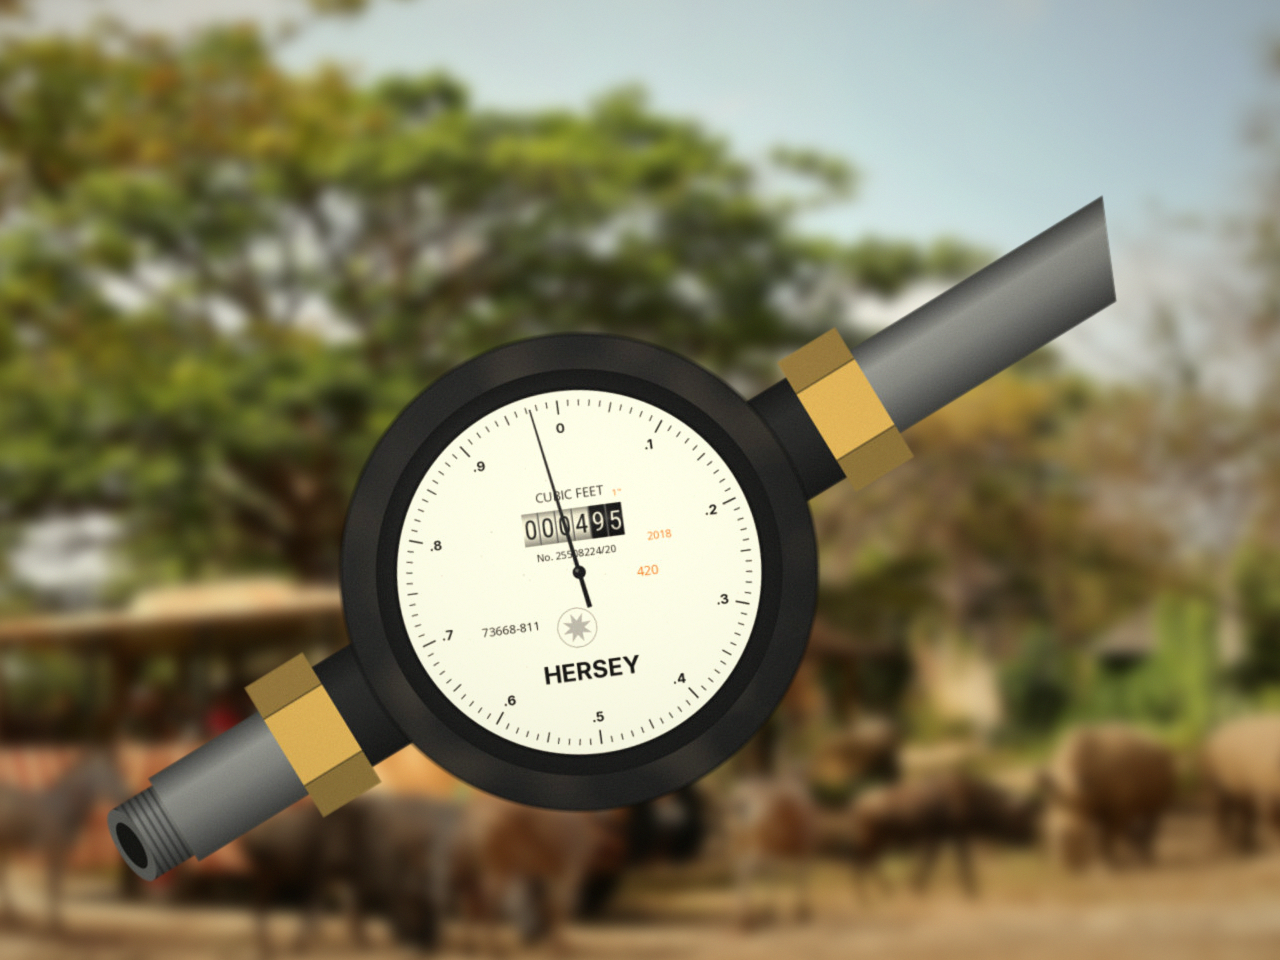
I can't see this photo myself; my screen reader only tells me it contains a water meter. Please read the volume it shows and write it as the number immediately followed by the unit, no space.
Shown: 494.97ft³
